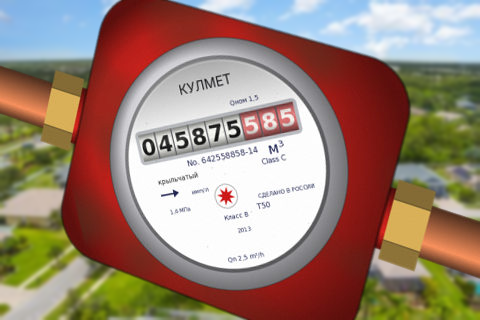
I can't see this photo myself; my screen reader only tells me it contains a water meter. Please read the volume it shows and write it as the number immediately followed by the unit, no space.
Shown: 45875.585m³
